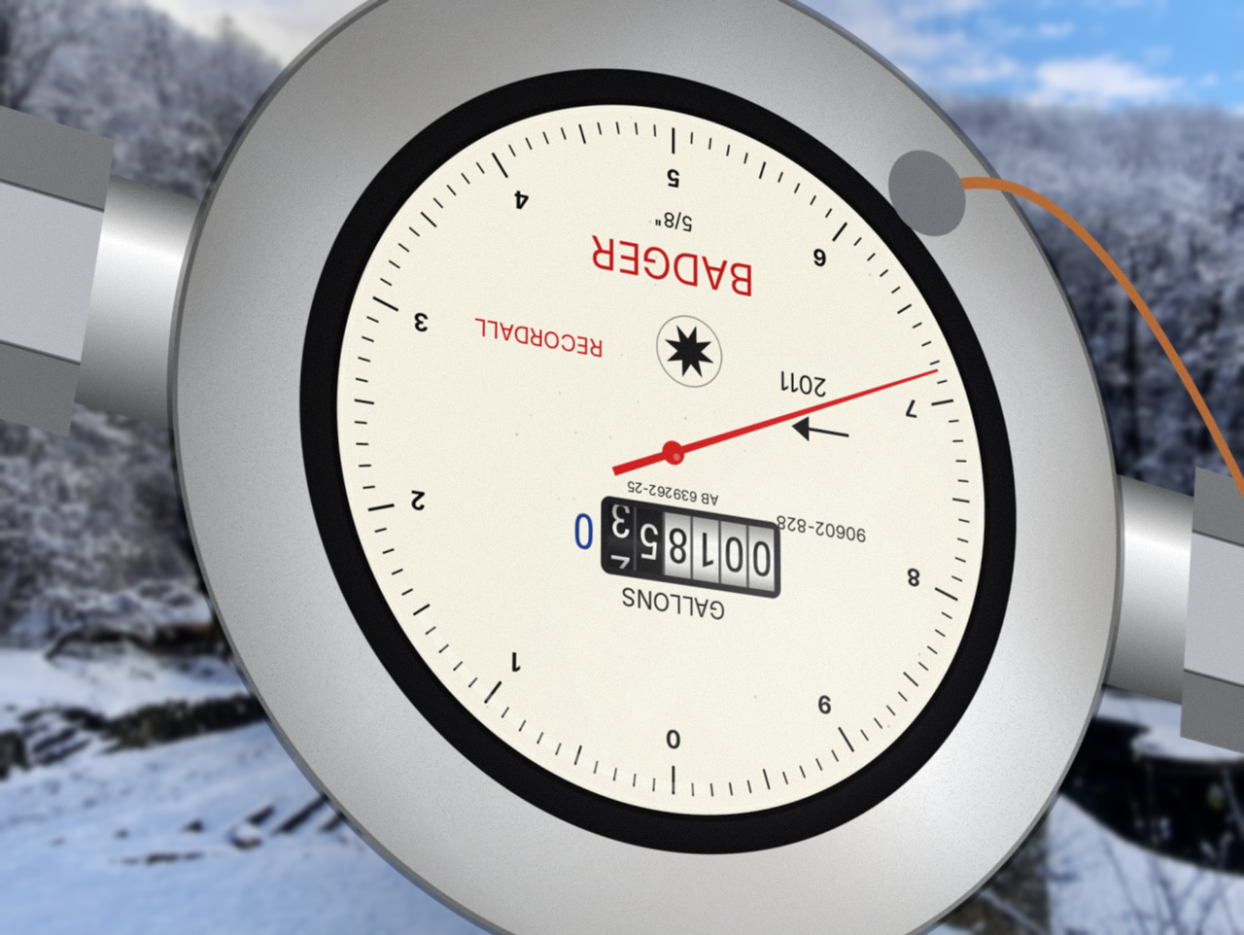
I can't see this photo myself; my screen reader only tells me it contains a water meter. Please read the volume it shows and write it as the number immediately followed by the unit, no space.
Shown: 18526.8gal
